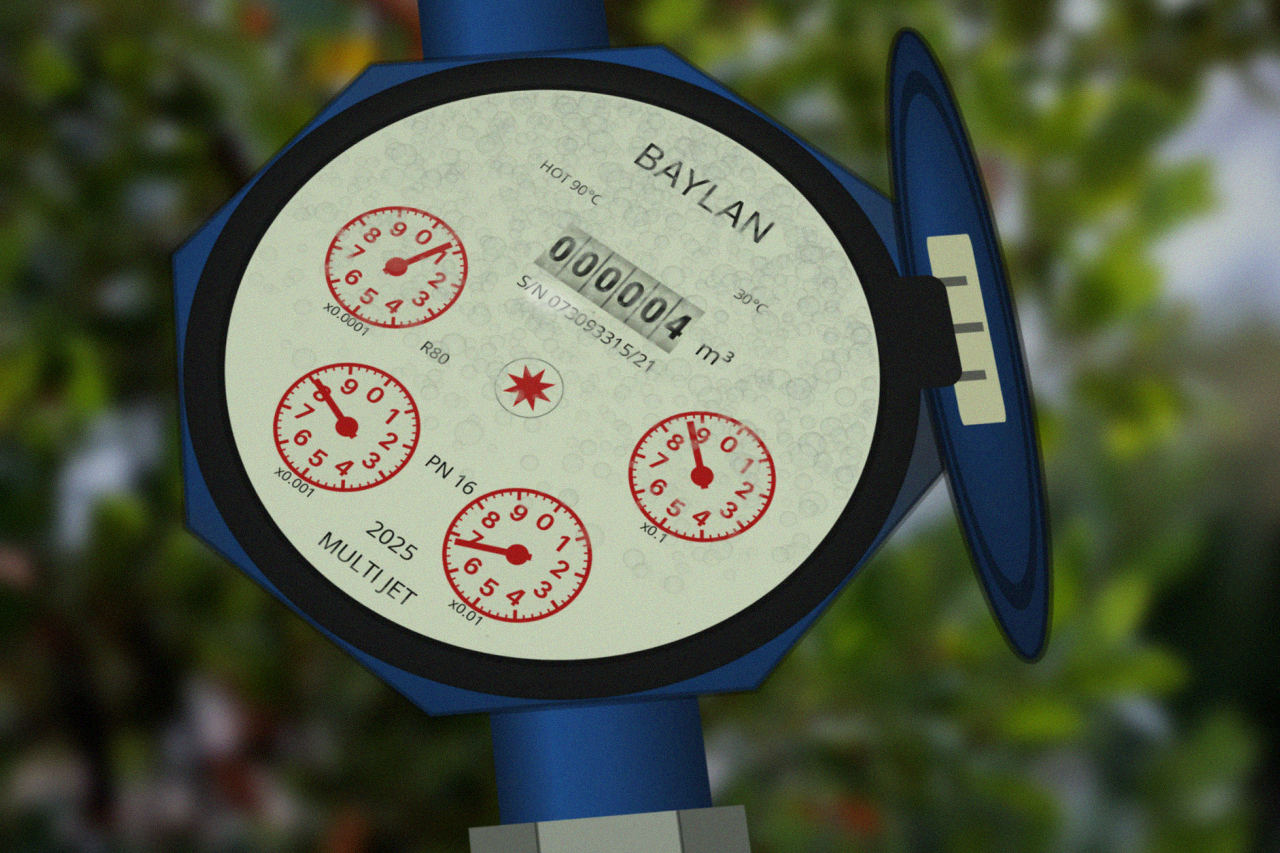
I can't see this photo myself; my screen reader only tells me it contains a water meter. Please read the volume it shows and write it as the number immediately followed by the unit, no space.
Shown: 4.8680m³
